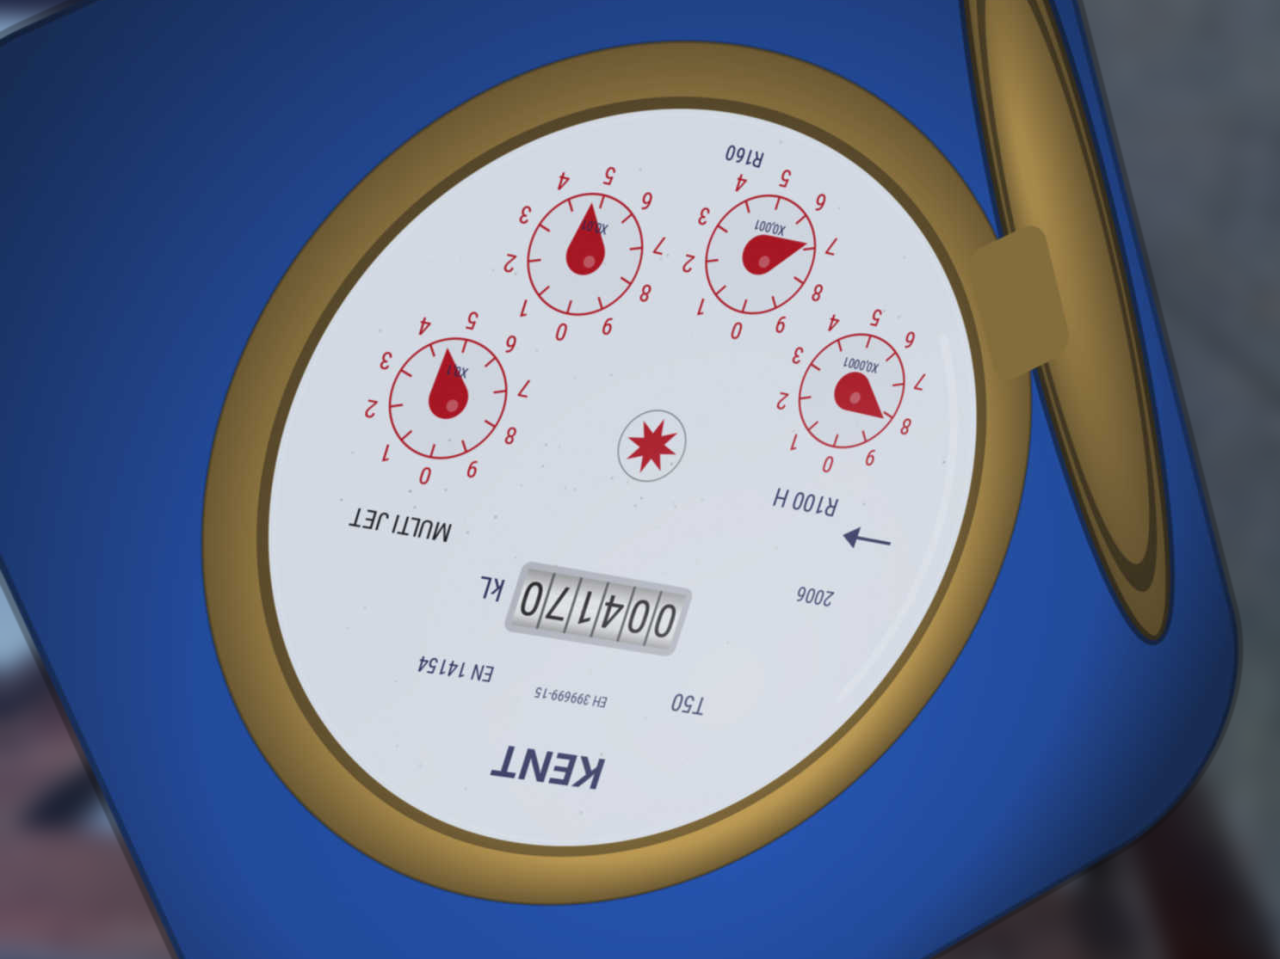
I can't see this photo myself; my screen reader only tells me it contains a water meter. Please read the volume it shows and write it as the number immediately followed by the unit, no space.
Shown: 4170.4468kL
